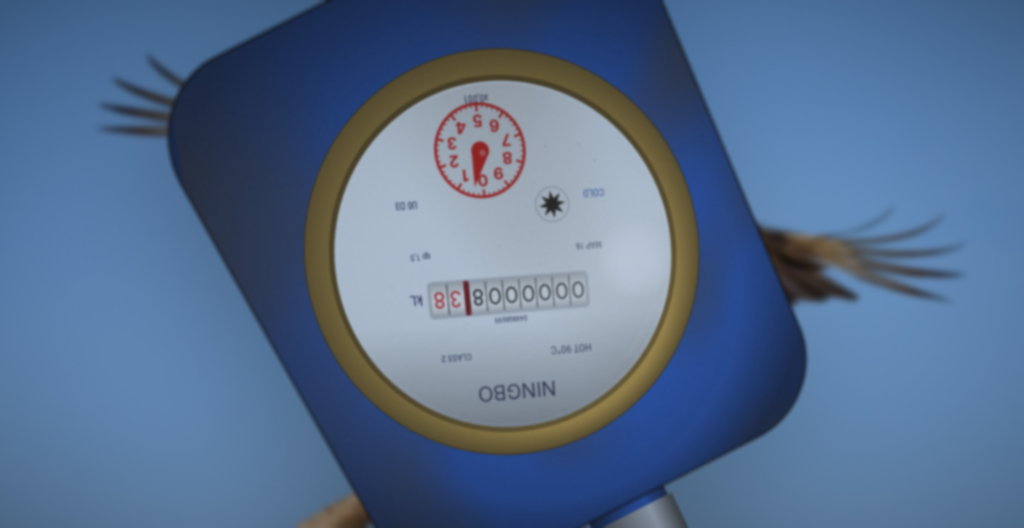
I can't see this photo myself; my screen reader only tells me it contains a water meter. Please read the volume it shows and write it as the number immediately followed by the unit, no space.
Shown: 8.380kL
